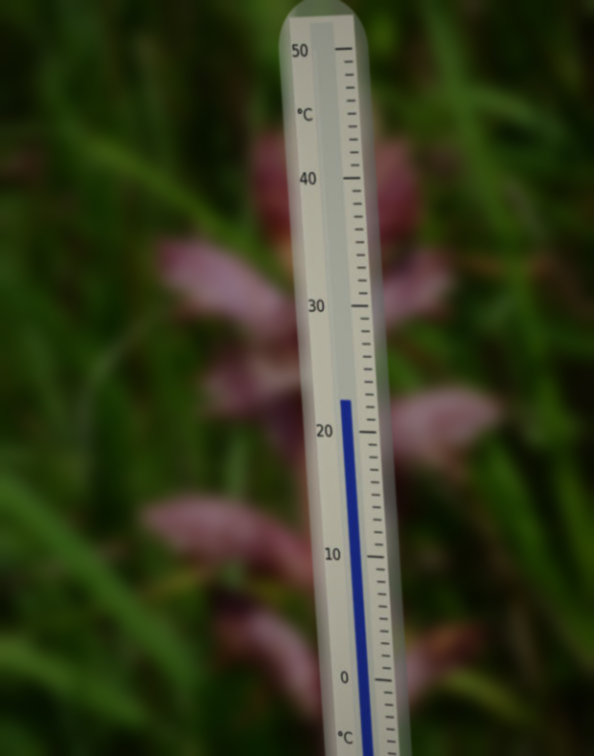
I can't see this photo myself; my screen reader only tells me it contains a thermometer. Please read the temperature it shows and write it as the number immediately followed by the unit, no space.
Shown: 22.5°C
